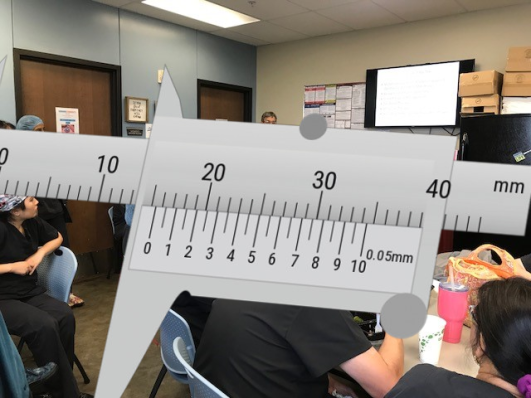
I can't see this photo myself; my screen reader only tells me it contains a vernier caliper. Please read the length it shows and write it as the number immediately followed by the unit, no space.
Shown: 15.4mm
